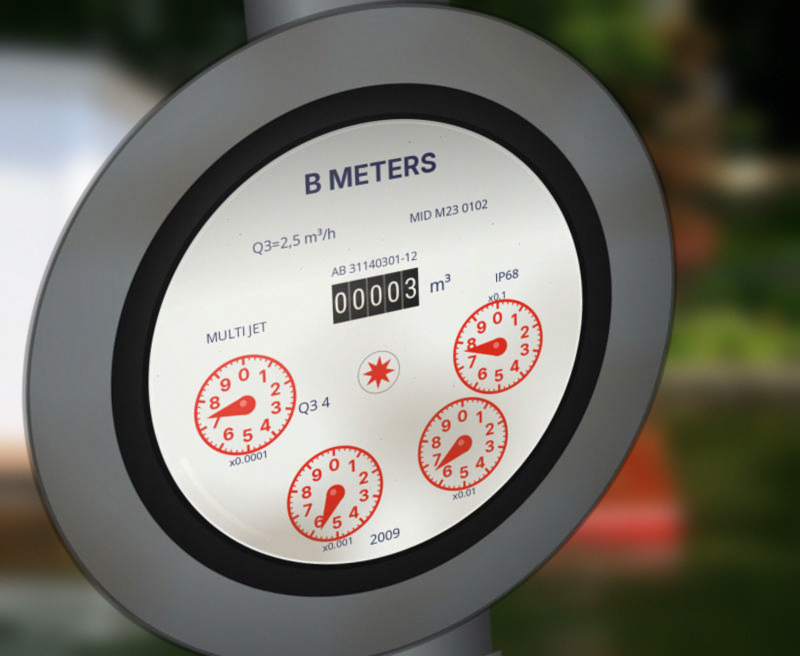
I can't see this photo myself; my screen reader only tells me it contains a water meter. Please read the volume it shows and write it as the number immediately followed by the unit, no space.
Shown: 3.7657m³
